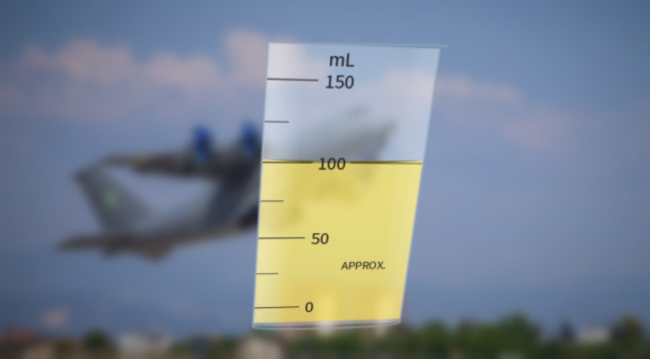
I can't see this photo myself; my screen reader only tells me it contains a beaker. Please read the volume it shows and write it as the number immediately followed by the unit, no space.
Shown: 100mL
